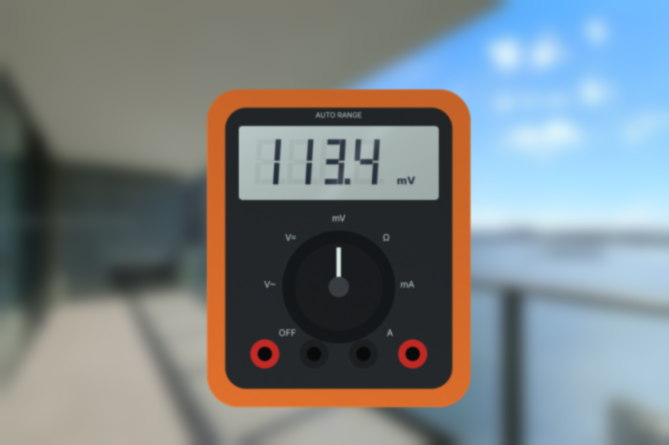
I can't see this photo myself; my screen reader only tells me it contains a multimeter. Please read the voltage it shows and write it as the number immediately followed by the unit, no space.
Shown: 113.4mV
